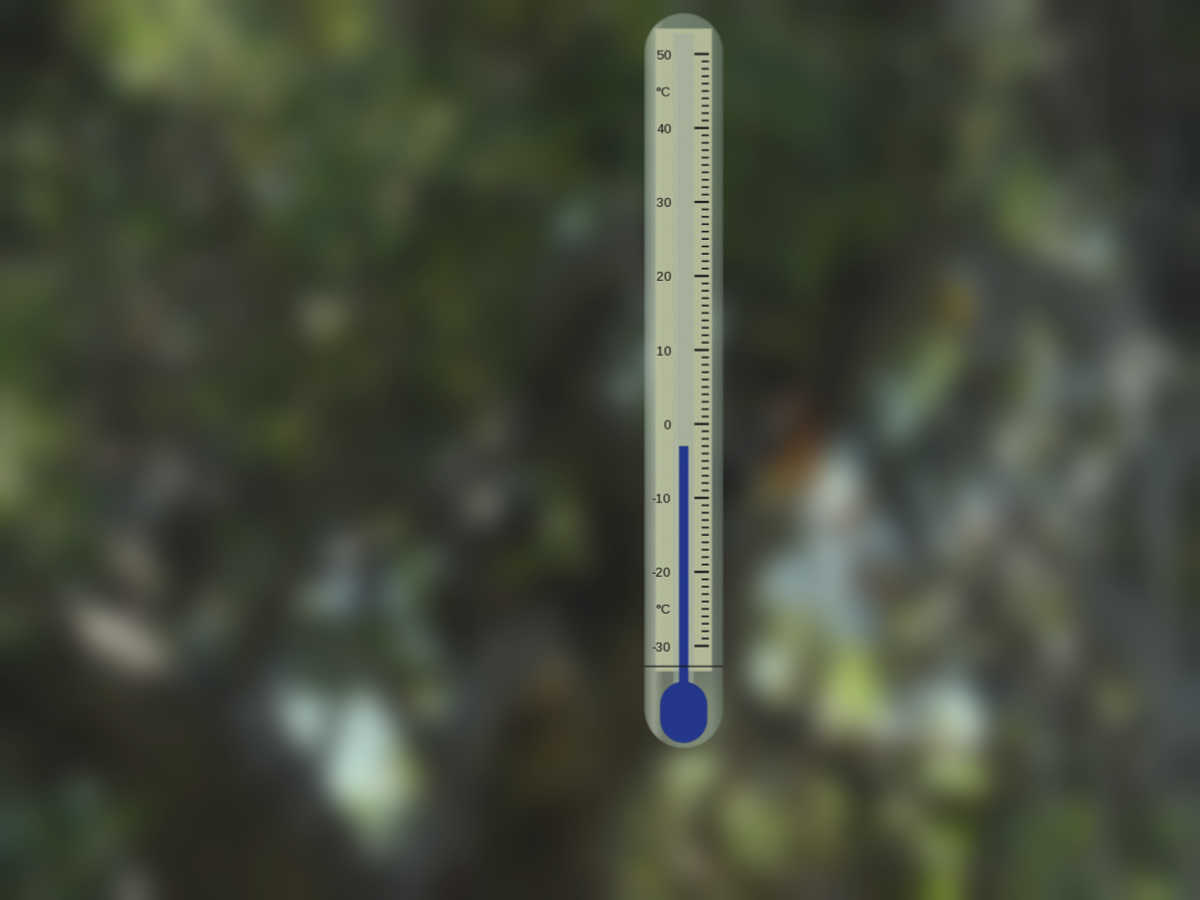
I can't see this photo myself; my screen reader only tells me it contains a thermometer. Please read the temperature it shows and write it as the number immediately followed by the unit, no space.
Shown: -3°C
